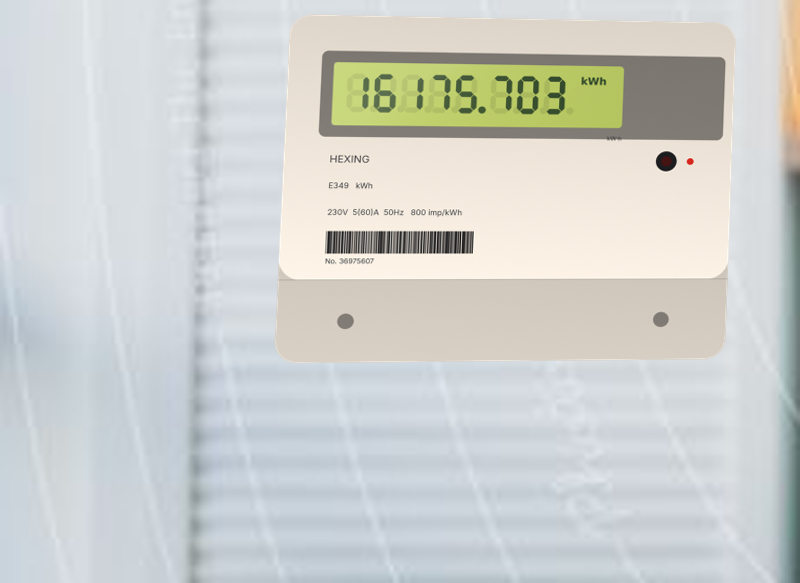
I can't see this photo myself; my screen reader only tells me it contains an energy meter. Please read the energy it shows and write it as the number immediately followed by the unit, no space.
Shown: 16175.703kWh
